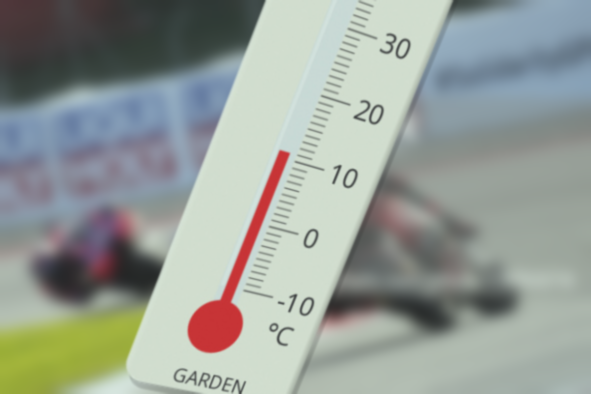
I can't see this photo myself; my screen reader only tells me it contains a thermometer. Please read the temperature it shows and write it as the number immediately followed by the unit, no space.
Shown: 11°C
